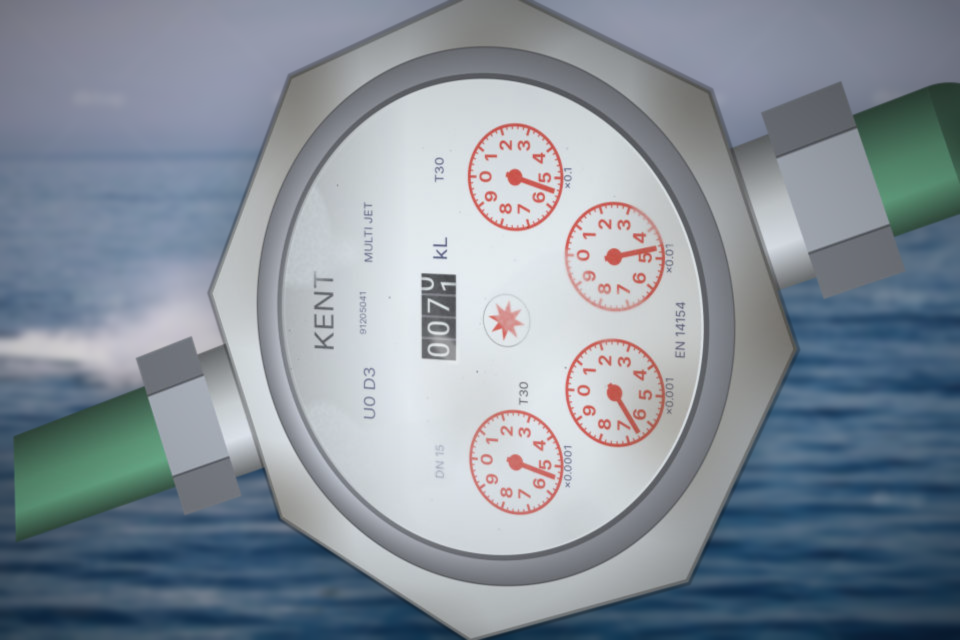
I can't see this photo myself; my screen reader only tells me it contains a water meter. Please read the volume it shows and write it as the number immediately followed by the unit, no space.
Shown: 70.5465kL
